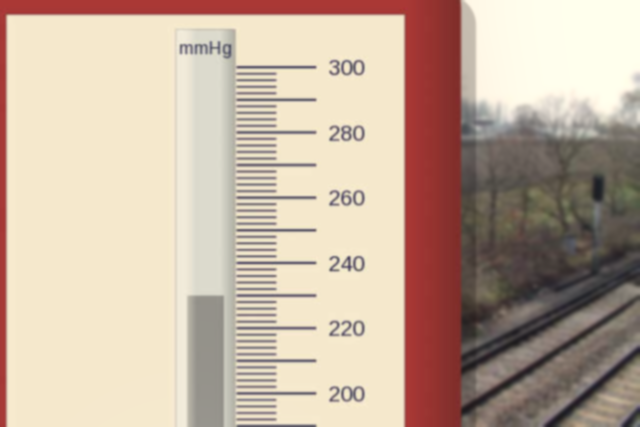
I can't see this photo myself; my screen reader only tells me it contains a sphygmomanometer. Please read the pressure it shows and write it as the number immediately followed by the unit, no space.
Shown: 230mmHg
